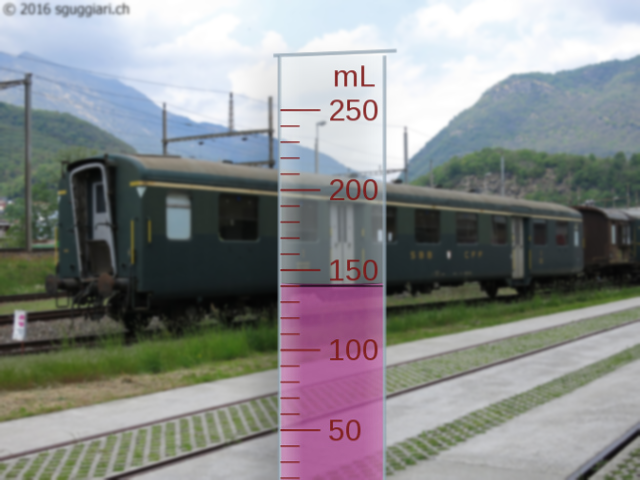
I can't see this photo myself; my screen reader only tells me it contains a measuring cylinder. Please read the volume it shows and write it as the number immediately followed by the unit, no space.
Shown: 140mL
